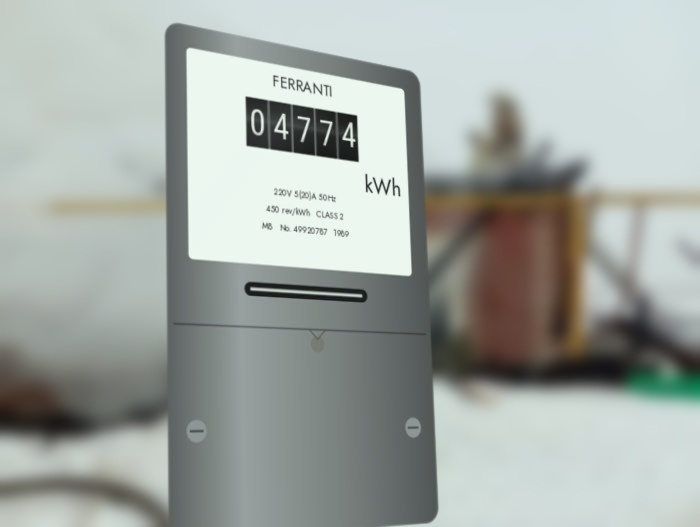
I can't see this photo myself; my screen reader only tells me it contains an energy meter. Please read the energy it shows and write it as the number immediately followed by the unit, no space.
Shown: 4774kWh
